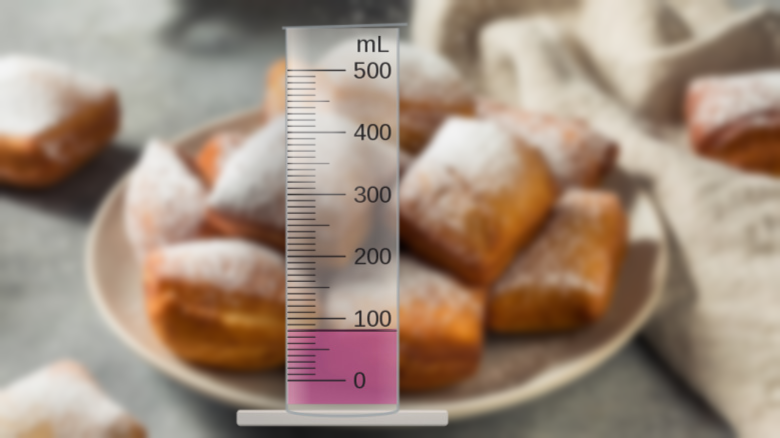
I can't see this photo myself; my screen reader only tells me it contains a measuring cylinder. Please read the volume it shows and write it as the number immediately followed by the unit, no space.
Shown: 80mL
